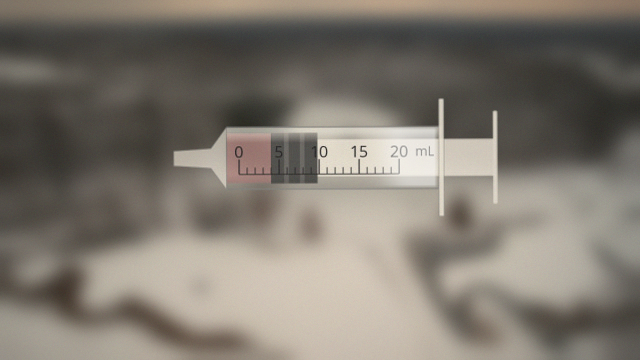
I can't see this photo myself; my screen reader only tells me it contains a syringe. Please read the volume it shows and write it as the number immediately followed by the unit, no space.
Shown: 4mL
